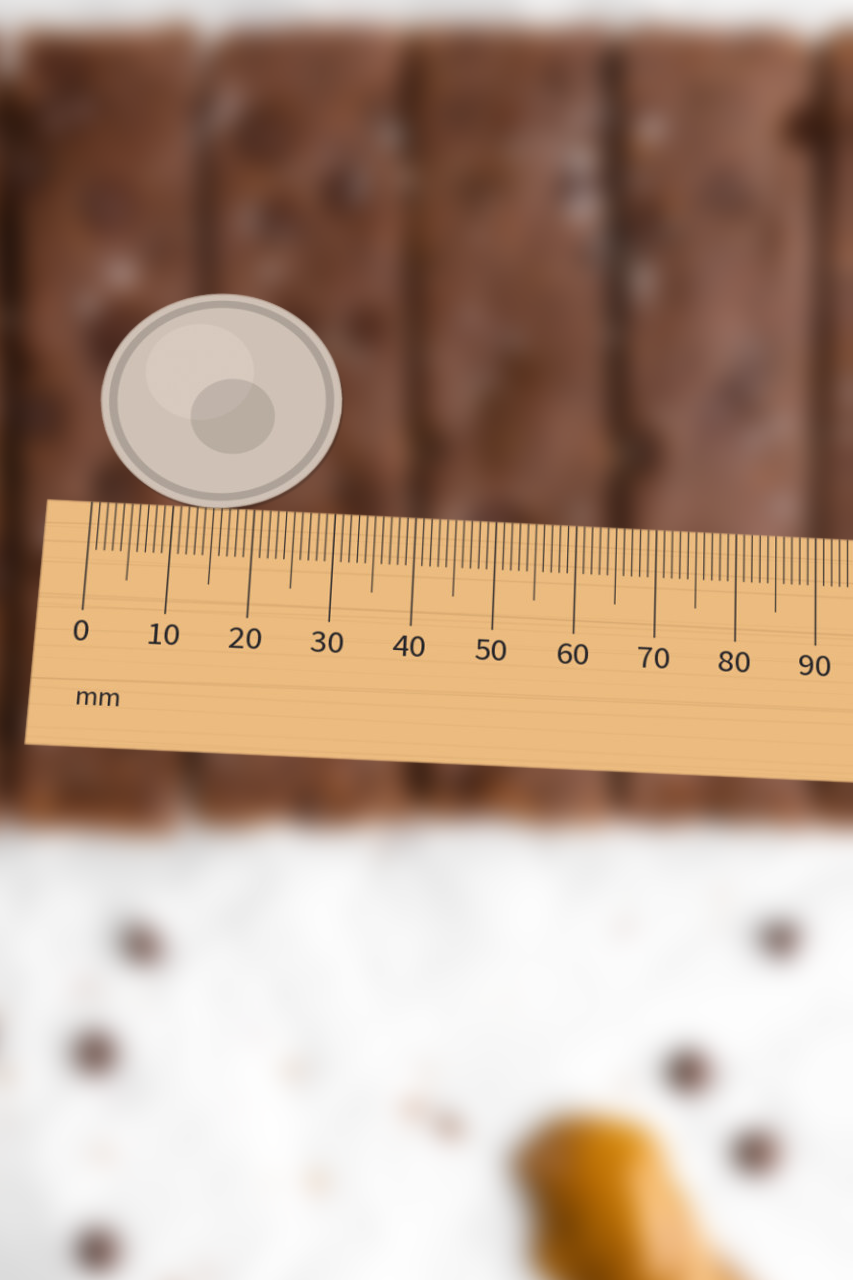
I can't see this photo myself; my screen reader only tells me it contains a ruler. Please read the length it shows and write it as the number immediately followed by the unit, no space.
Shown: 30mm
